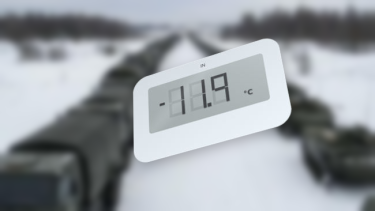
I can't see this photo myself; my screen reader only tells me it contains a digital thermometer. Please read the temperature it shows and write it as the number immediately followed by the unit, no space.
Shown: -11.9°C
